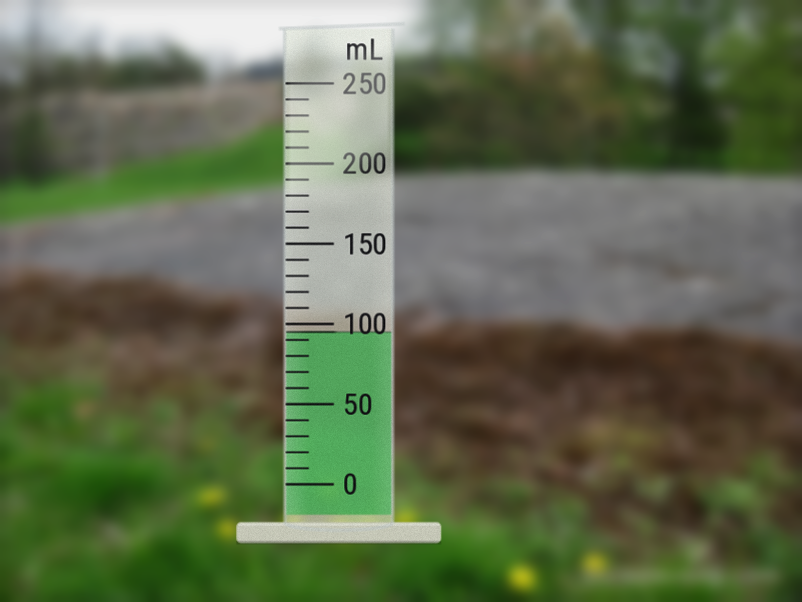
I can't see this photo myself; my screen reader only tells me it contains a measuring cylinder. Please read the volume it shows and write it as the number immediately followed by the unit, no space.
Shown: 95mL
